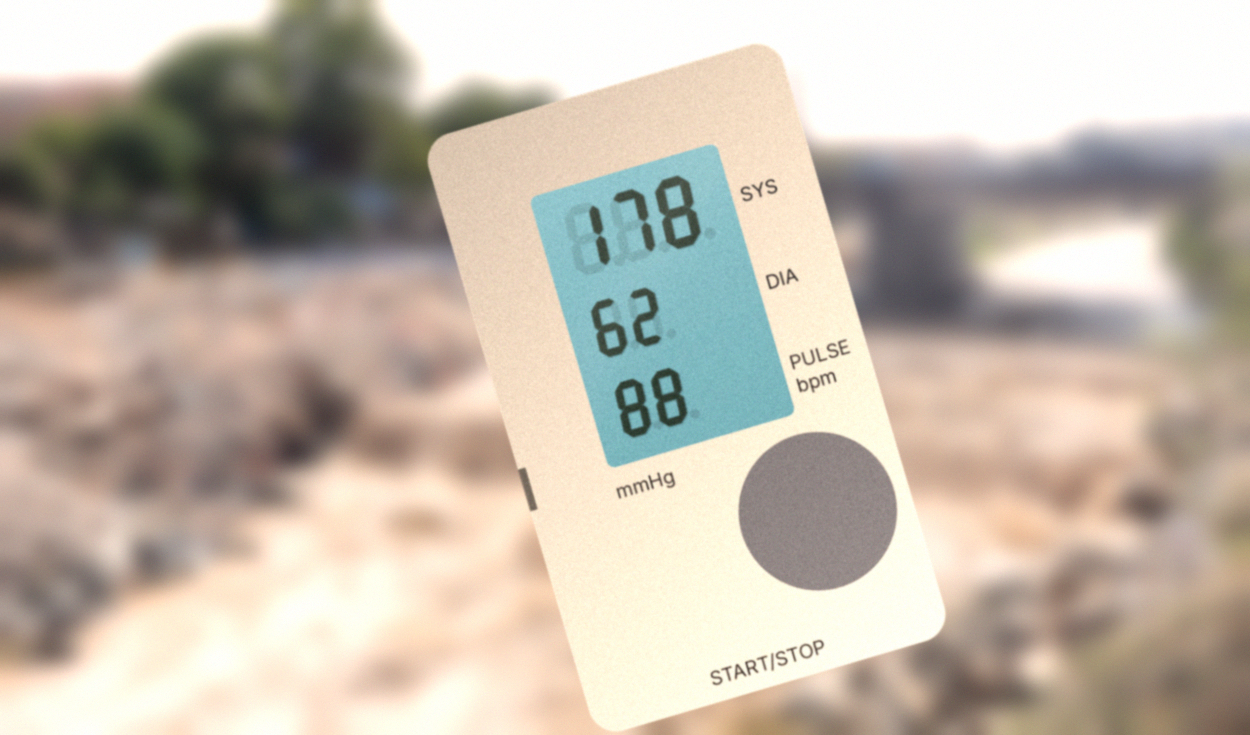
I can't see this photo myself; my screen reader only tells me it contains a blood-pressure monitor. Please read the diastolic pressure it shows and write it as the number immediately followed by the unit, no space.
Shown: 62mmHg
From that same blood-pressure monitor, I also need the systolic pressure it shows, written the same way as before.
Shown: 178mmHg
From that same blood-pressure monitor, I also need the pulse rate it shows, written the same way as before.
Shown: 88bpm
